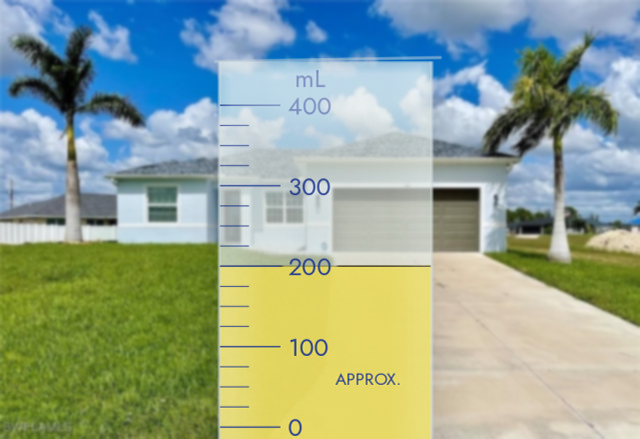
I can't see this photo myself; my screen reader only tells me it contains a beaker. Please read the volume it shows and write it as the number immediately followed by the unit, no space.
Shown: 200mL
